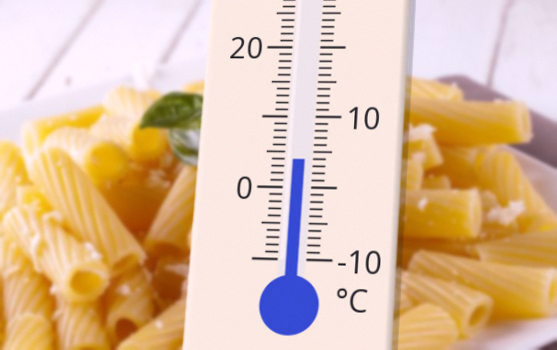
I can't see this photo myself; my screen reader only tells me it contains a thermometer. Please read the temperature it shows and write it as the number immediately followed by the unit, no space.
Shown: 4°C
